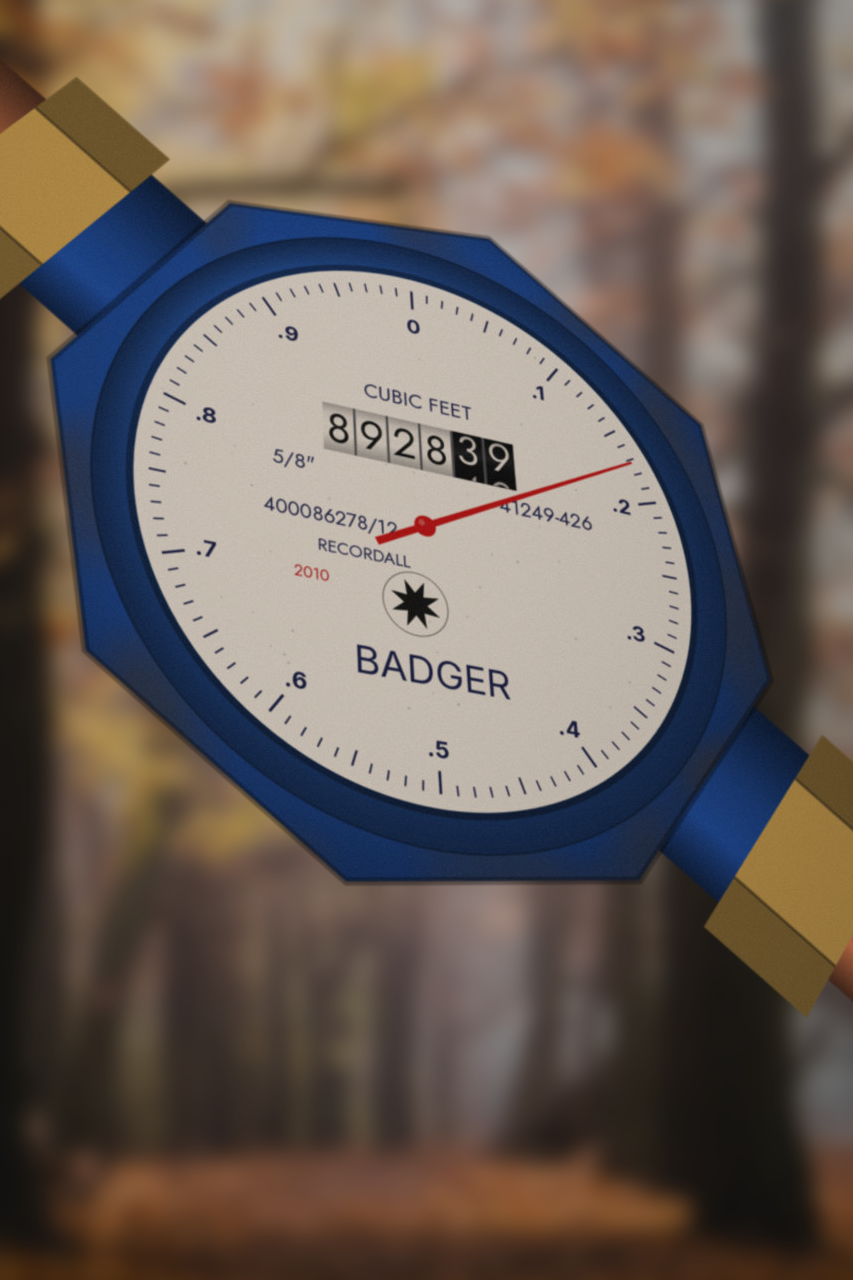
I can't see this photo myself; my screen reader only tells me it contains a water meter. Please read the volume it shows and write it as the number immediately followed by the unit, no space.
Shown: 892839.17ft³
